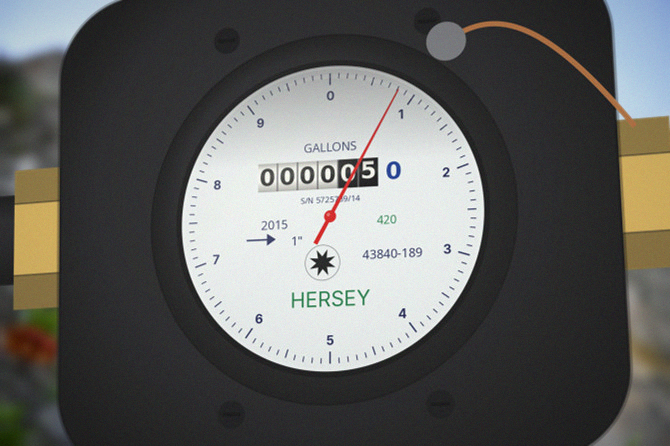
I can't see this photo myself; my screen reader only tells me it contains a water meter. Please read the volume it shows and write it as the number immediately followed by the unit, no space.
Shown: 50.8gal
